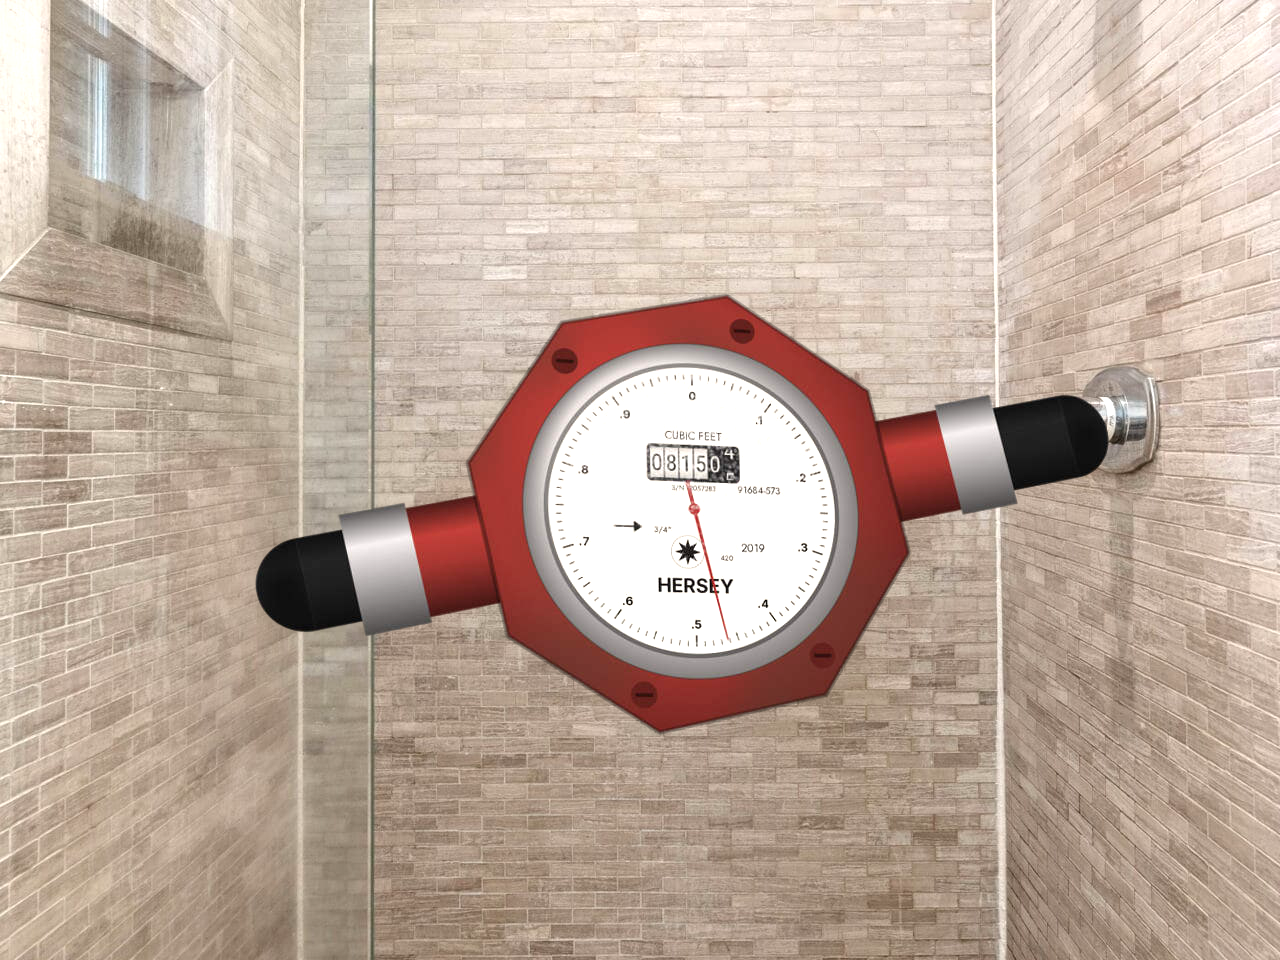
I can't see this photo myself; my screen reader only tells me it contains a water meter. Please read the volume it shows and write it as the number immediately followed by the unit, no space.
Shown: 81504.46ft³
